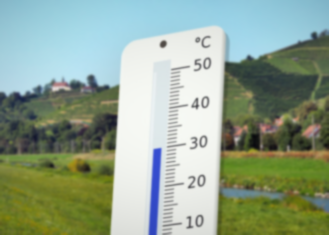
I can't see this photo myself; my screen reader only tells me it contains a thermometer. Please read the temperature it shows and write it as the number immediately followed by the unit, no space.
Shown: 30°C
